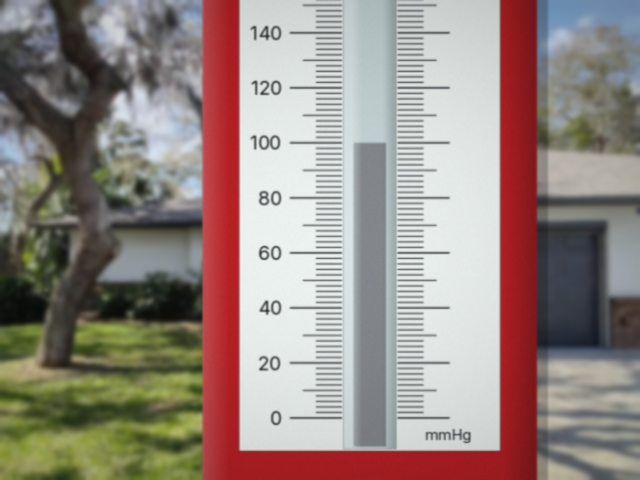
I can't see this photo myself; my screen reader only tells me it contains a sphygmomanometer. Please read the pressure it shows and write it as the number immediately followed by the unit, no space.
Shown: 100mmHg
